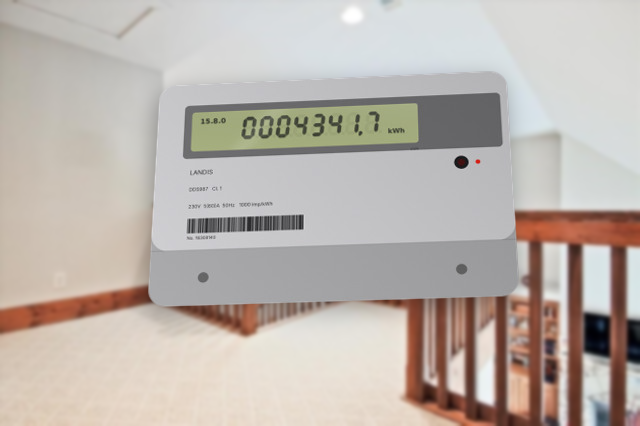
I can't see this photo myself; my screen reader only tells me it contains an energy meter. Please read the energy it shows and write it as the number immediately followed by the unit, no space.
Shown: 4341.7kWh
